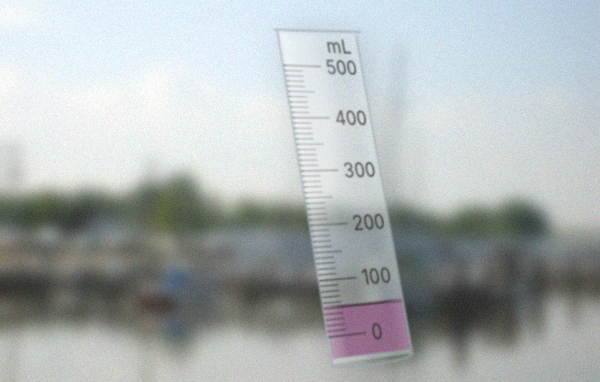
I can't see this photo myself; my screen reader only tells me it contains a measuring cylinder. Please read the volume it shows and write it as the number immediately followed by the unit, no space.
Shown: 50mL
